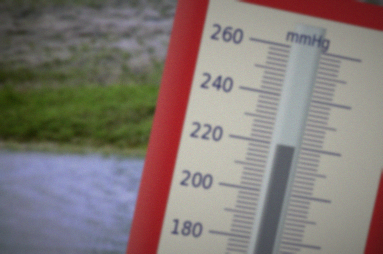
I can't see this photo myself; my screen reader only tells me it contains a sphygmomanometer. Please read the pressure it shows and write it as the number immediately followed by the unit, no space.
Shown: 220mmHg
